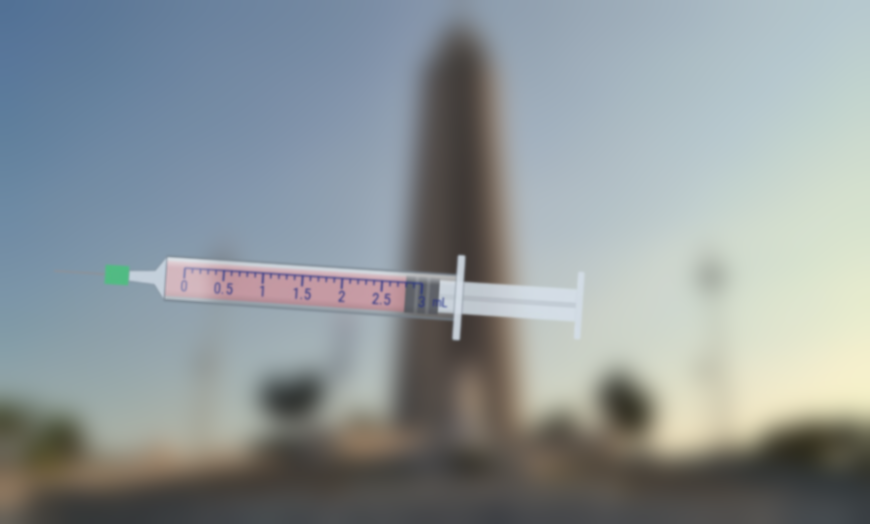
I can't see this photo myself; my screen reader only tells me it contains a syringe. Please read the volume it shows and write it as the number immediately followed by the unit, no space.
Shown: 2.8mL
